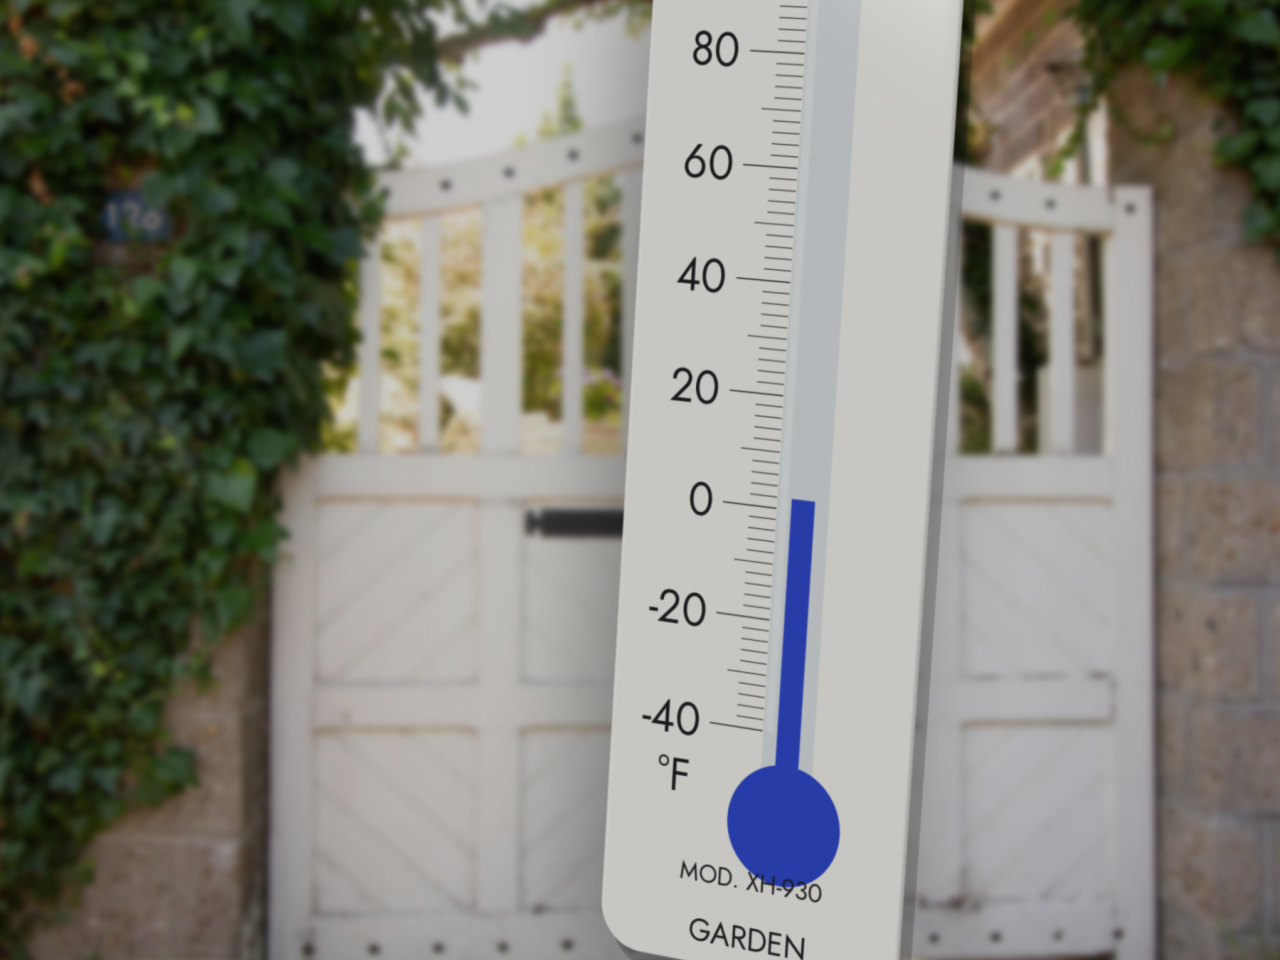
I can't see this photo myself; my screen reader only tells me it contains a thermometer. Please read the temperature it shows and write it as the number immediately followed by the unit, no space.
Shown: 2°F
